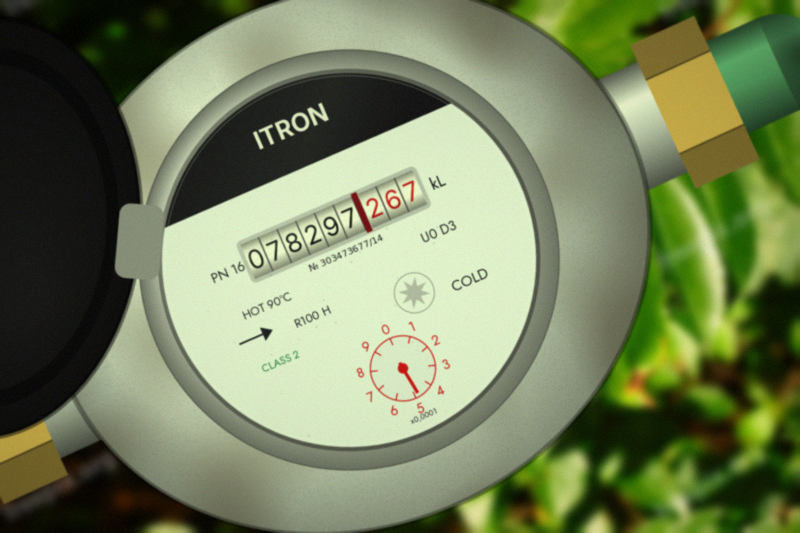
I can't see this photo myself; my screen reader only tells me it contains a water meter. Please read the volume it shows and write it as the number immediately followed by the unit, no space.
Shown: 78297.2674kL
